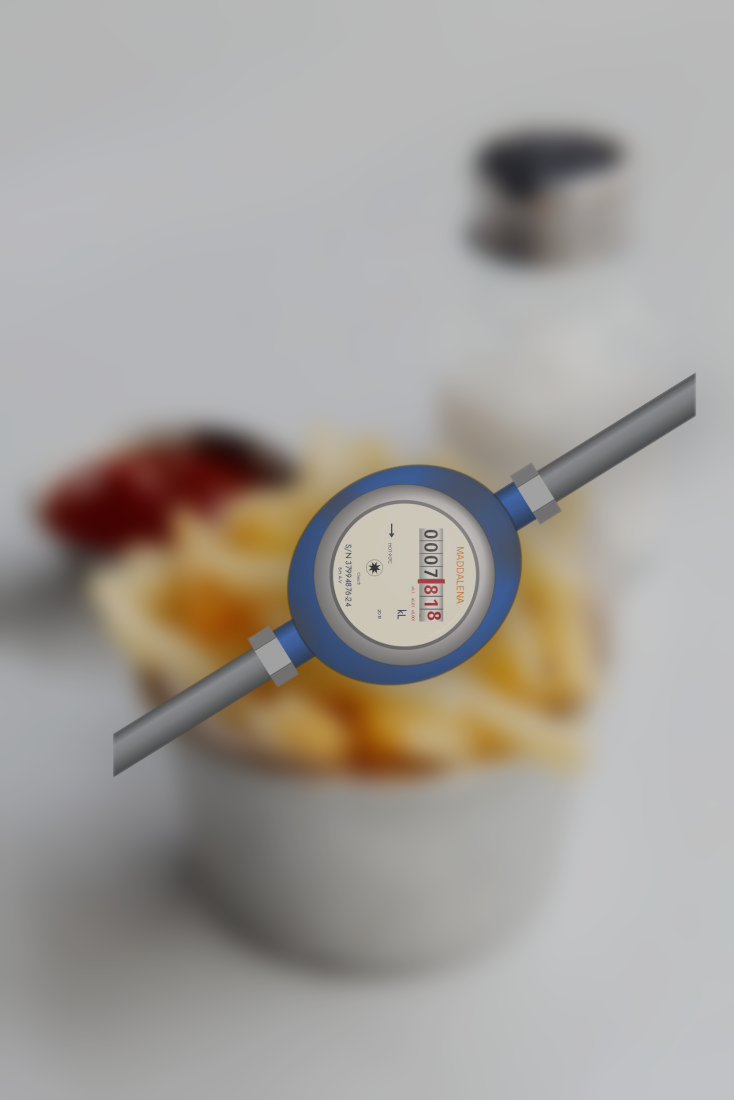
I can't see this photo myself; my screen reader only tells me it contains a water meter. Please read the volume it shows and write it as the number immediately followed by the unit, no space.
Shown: 7.818kL
